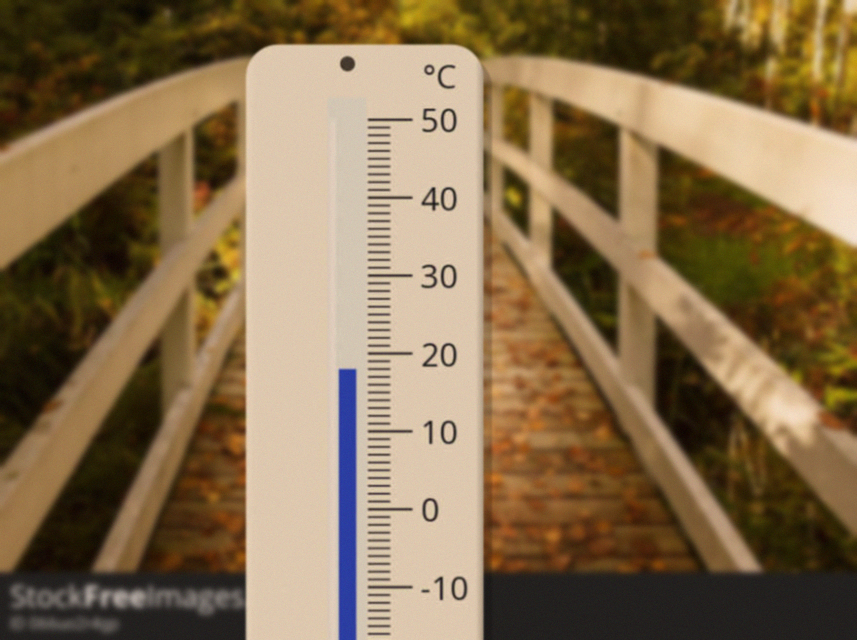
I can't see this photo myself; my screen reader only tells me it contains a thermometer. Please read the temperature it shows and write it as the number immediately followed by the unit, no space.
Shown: 18°C
